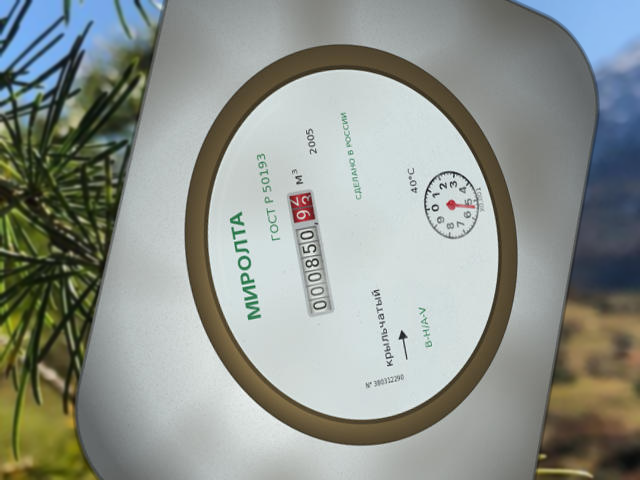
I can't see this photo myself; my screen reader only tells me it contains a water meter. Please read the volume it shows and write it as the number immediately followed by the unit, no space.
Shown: 850.925m³
